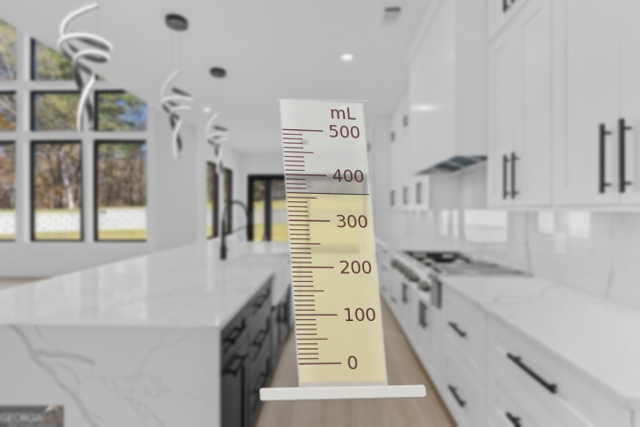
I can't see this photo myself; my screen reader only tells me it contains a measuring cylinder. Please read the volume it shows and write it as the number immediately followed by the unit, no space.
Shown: 360mL
